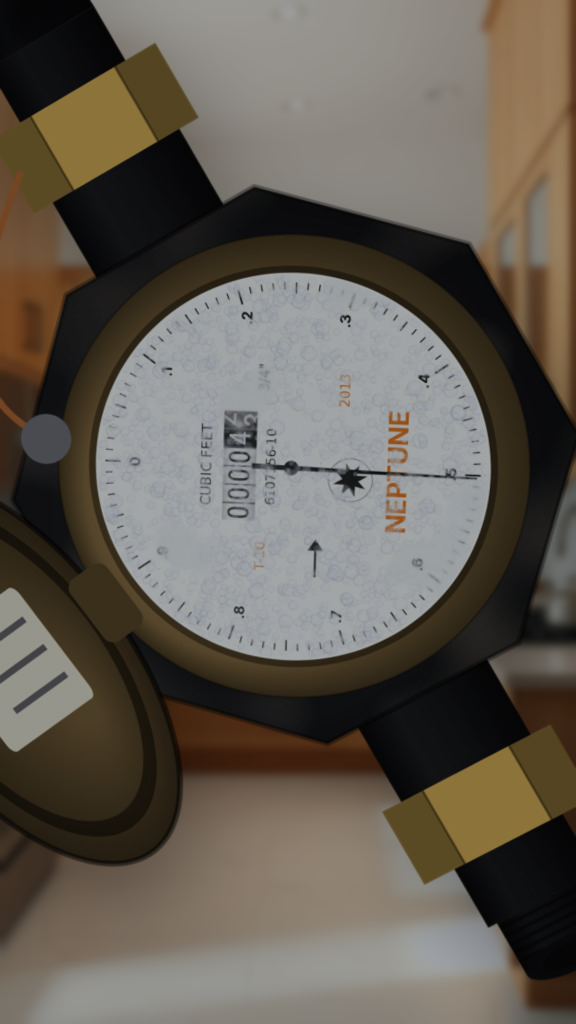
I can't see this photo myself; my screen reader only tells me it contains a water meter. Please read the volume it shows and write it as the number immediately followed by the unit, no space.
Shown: 42.50ft³
